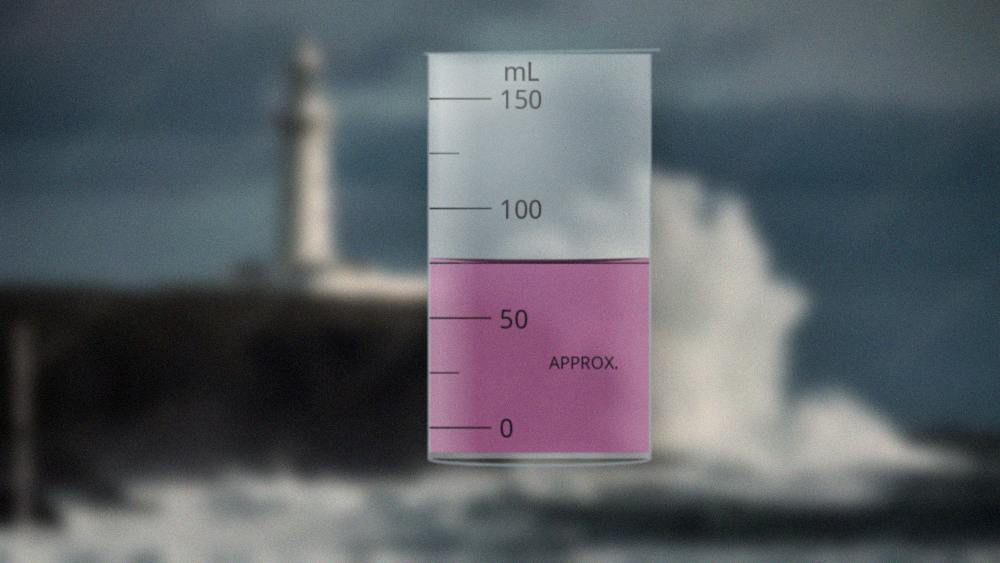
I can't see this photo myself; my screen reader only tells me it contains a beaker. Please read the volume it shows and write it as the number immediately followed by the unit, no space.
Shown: 75mL
